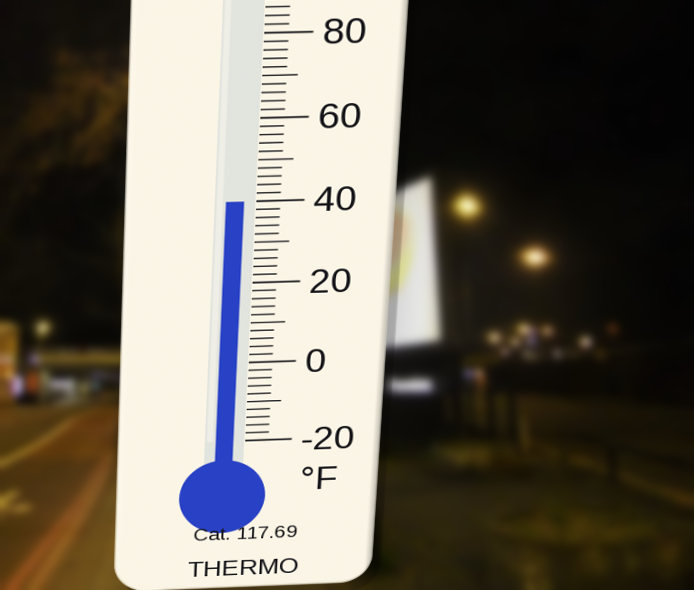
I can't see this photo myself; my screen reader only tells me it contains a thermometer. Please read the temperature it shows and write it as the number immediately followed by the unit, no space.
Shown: 40°F
